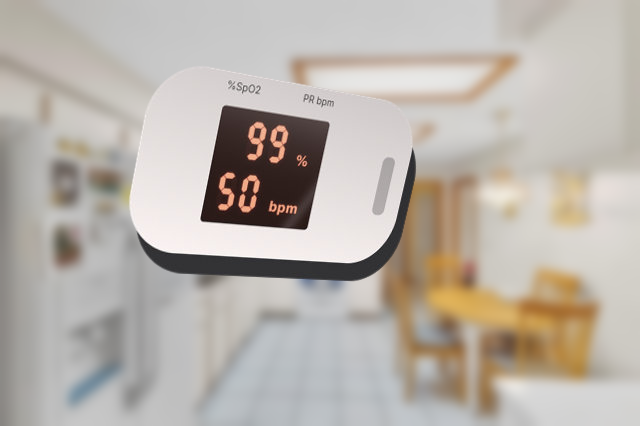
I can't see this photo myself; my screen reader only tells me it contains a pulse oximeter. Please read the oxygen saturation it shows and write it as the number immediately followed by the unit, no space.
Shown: 99%
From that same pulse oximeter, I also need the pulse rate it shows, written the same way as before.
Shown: 50bpm
